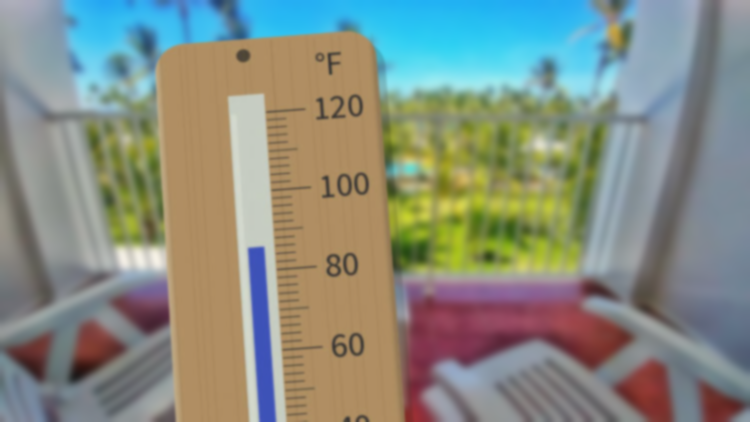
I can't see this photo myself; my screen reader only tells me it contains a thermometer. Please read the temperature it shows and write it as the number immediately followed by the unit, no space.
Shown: 86°F
